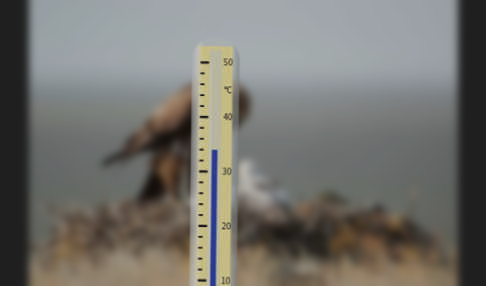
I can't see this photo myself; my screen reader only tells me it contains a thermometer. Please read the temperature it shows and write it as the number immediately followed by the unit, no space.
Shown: 34°C
